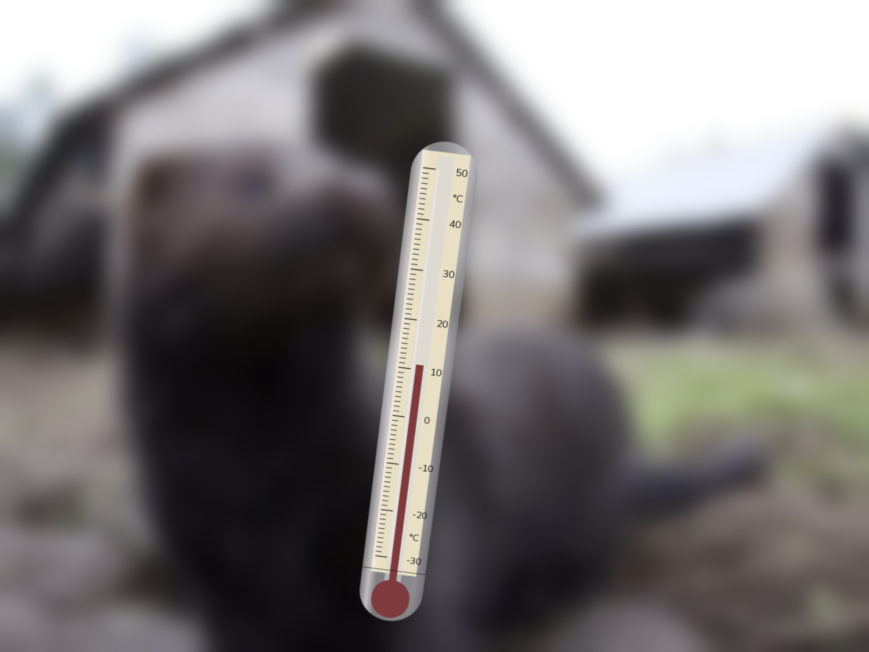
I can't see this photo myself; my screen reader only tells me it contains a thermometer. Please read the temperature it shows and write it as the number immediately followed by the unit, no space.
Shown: 11°C
